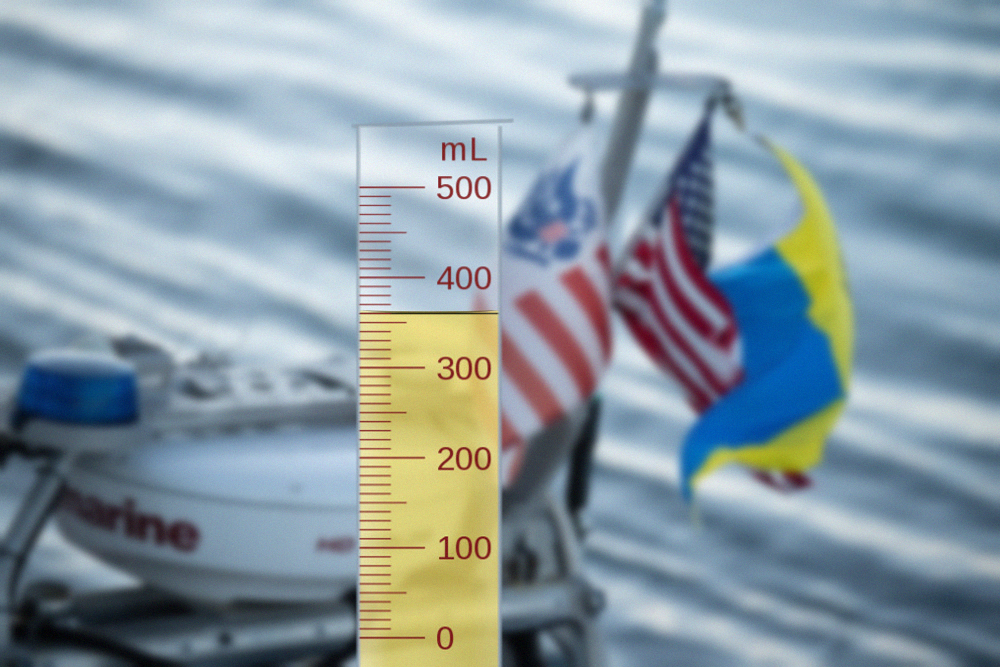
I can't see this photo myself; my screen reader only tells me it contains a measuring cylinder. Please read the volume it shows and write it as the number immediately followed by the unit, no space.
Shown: 360mL
